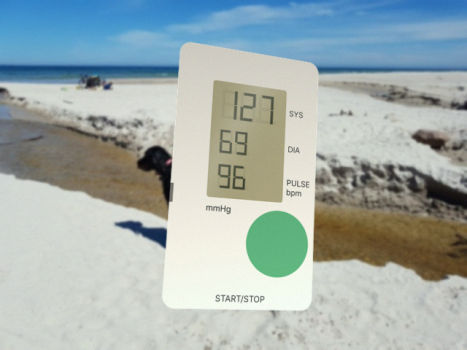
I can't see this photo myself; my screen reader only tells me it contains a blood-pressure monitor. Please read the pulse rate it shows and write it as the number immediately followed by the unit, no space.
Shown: 96bpm
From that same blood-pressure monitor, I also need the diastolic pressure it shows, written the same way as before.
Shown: 69mmHg
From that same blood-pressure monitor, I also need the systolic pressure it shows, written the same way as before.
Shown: 127mmHg
